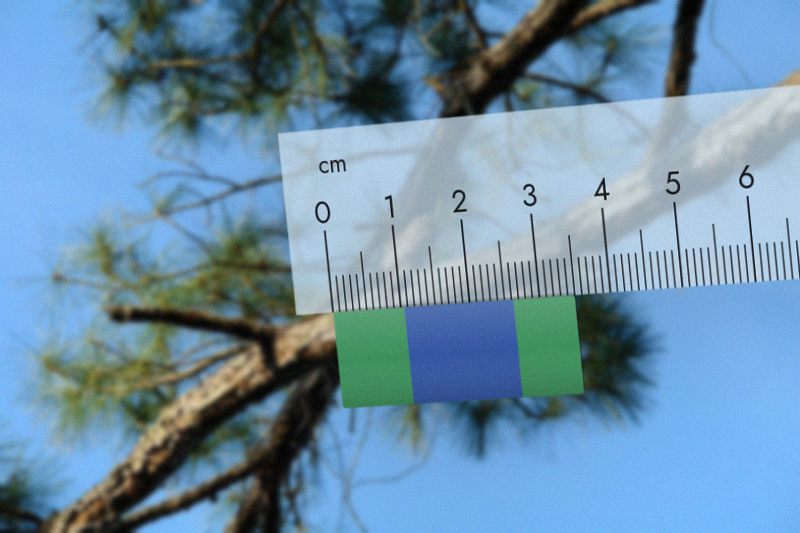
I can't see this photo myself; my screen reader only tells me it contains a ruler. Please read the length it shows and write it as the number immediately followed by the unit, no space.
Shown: 3.5cm
